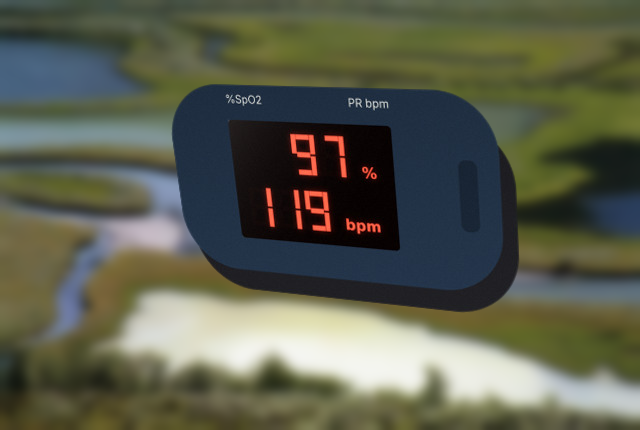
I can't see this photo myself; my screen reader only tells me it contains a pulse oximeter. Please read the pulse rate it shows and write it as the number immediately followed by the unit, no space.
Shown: 119bpm
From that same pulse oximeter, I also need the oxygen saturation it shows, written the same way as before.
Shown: 97%
